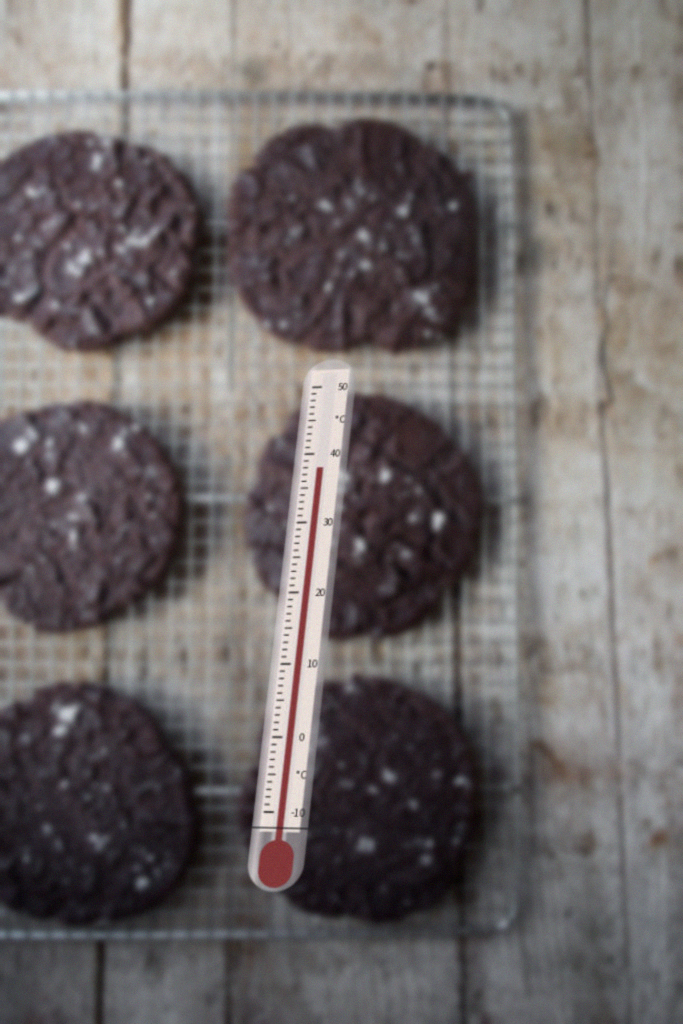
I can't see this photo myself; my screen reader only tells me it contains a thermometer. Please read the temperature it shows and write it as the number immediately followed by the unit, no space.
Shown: 38°C
